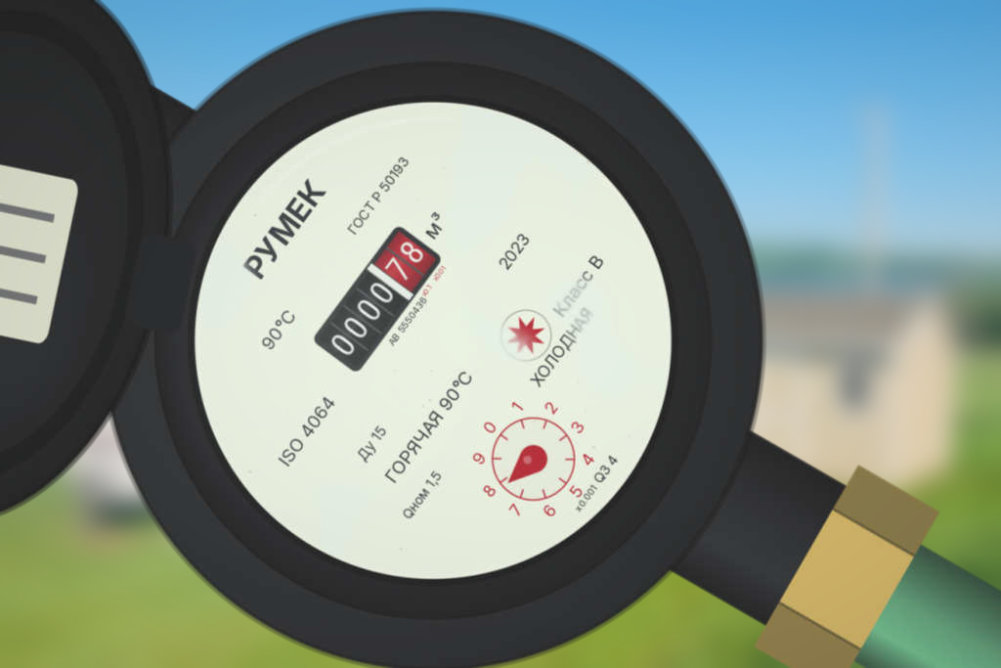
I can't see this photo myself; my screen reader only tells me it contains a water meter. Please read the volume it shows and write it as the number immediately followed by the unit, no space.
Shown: 0.787m³
